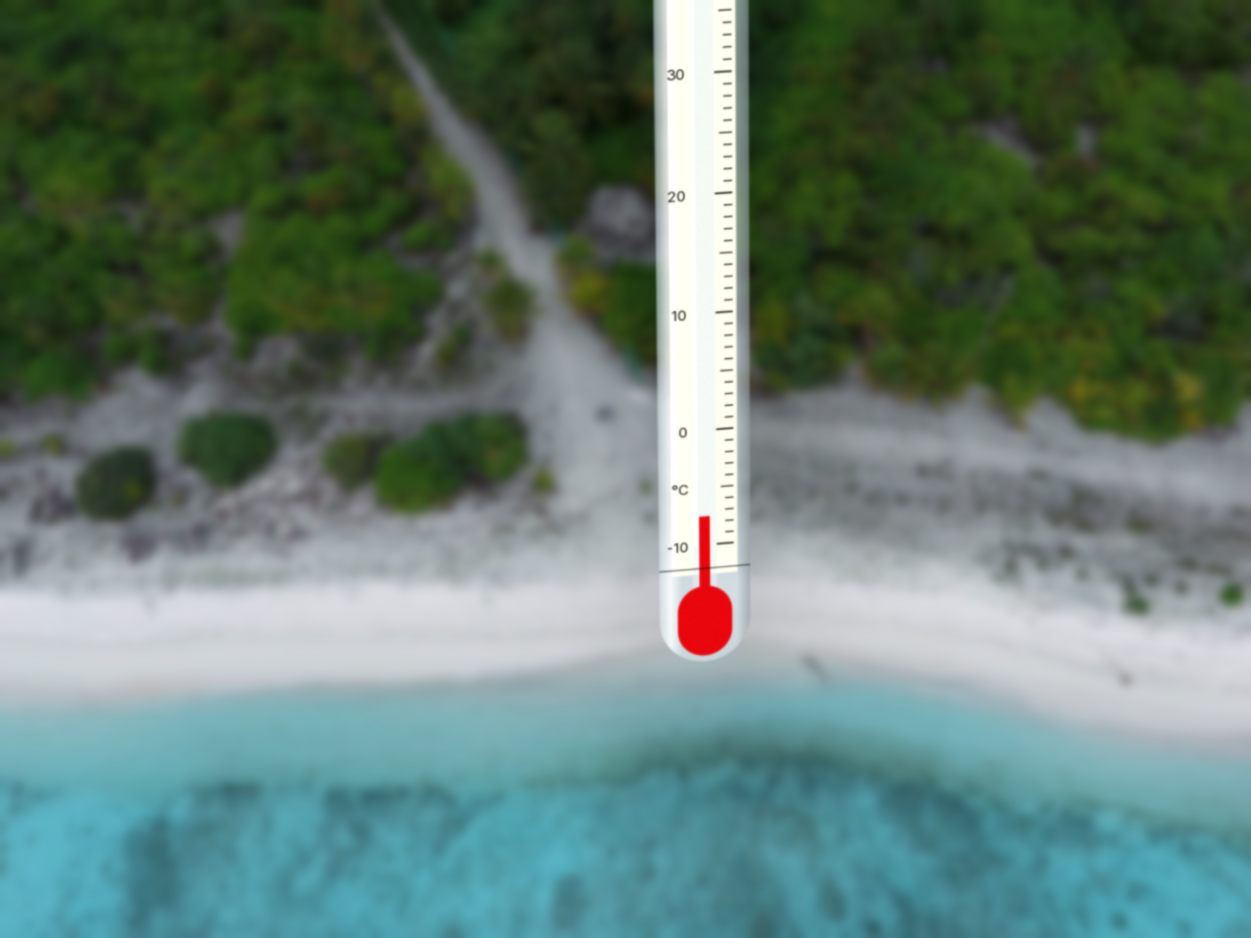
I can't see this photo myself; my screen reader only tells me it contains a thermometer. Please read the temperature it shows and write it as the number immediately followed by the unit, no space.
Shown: -7.5°C
